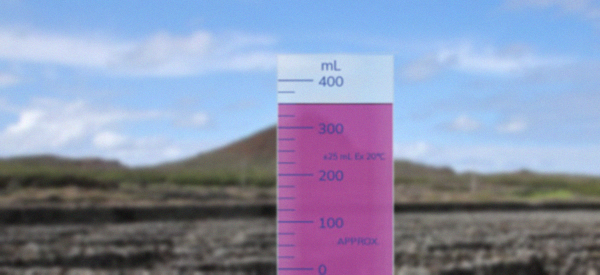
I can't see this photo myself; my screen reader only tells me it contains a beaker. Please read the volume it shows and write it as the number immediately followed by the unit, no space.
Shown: 350mL
